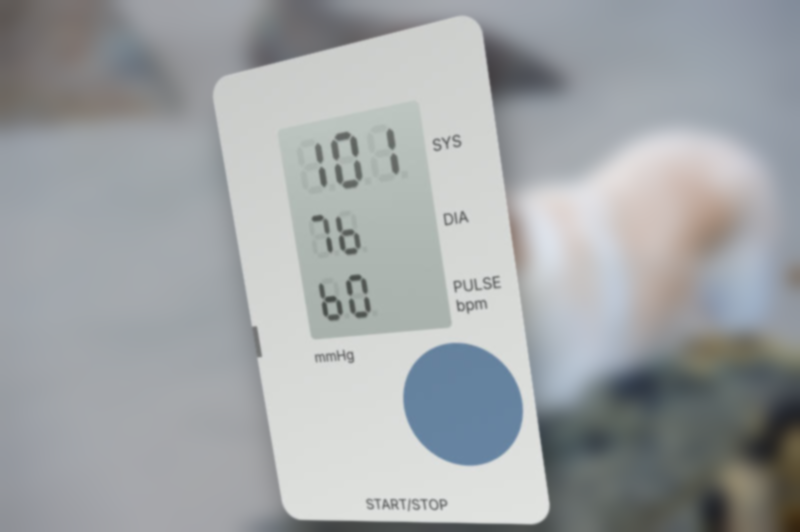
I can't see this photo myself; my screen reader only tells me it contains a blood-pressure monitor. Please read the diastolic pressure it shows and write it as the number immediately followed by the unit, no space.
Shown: 76mmHg
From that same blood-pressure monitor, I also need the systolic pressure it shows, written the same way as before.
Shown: 101mmHg
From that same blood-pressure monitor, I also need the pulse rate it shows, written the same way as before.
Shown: 60bpm
